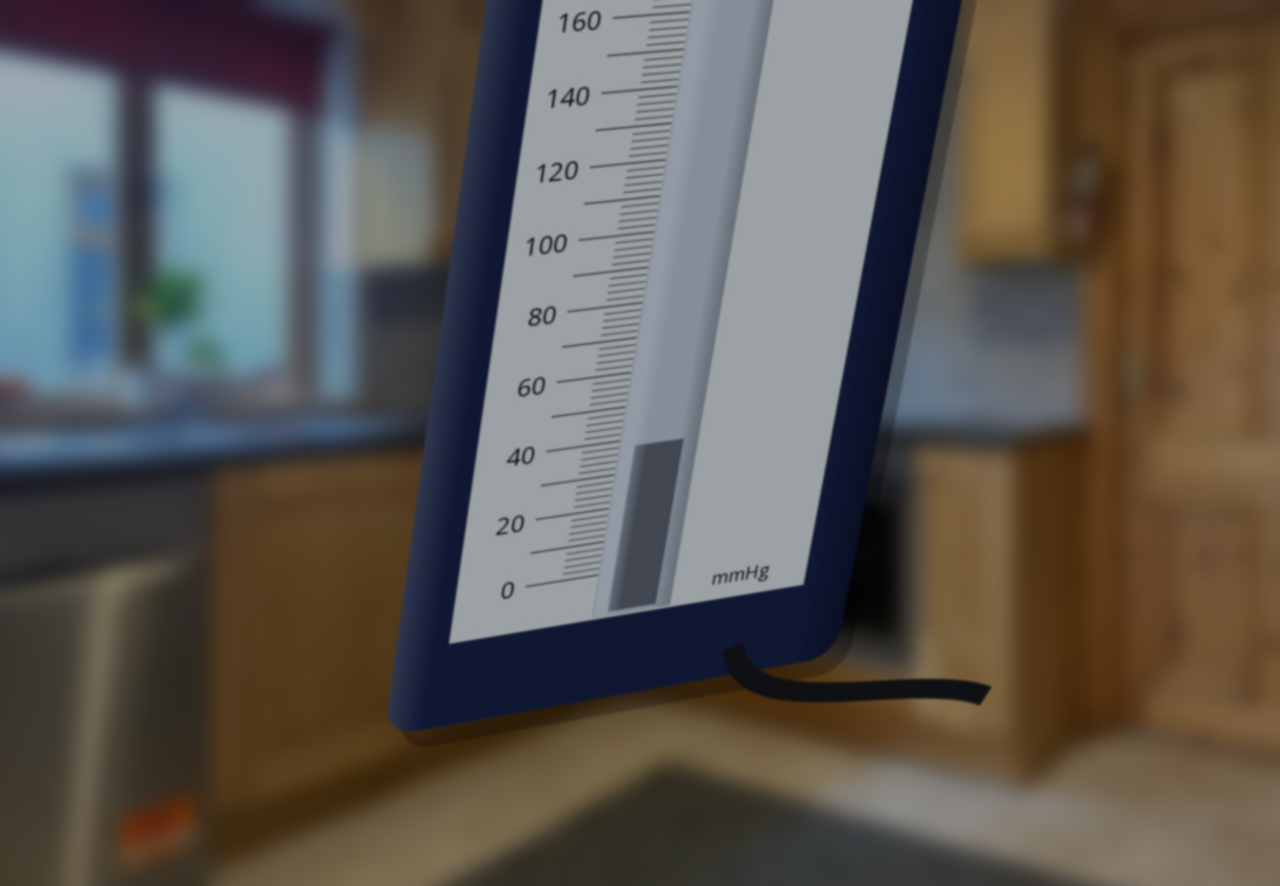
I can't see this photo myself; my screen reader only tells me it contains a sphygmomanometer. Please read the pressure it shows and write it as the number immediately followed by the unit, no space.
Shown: 38mmHg
